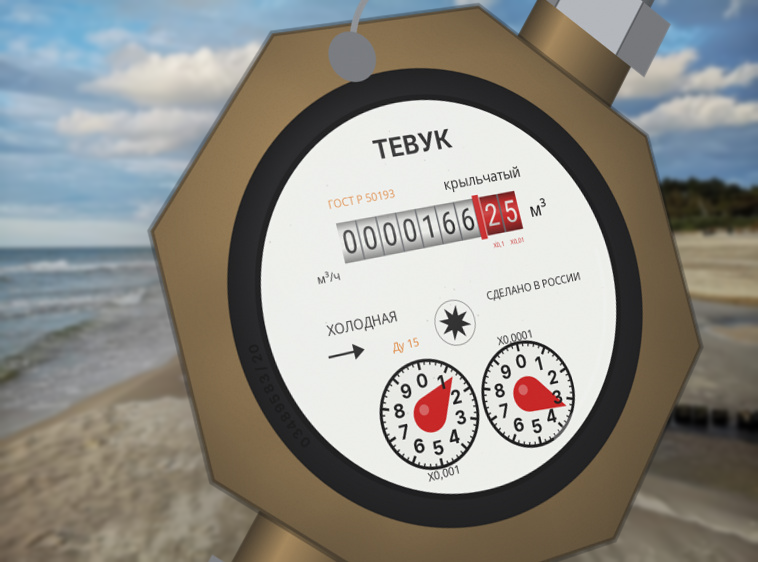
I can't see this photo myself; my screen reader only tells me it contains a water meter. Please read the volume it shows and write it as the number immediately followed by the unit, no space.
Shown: 166.2513m³
